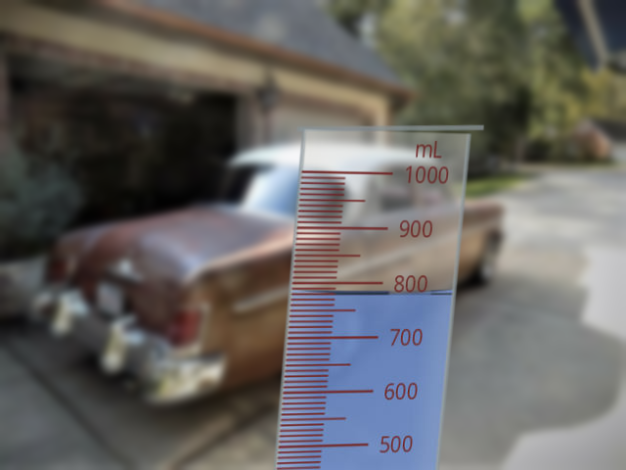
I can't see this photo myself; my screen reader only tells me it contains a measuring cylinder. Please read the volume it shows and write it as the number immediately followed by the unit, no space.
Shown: 780mL
